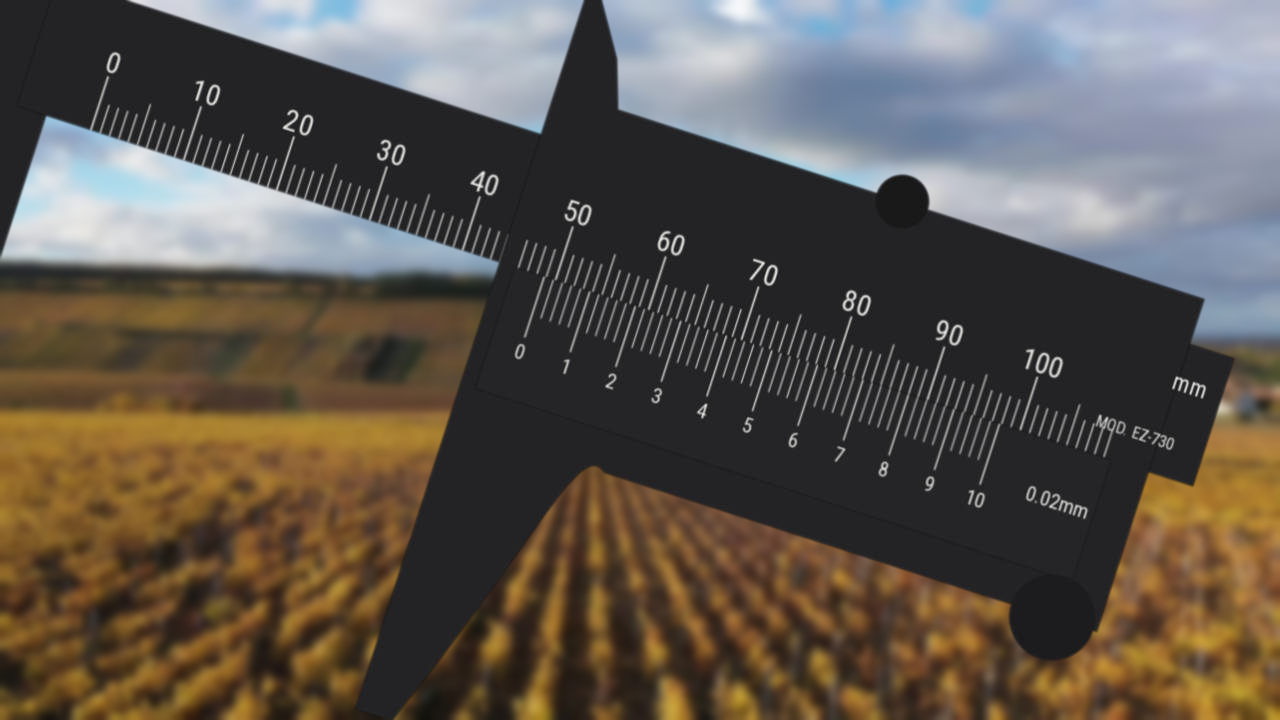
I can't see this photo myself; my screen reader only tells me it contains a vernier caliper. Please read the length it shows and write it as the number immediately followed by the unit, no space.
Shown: 48.8mm
